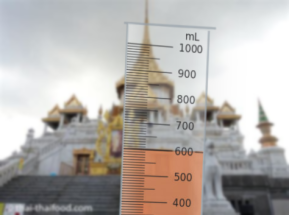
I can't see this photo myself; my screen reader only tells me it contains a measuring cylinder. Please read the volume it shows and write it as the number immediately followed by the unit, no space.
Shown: 600mL
